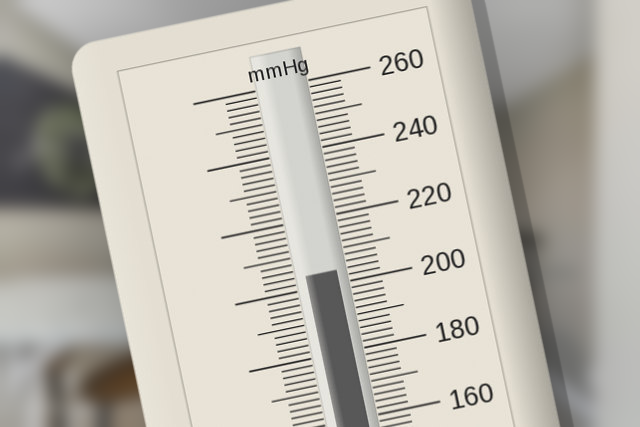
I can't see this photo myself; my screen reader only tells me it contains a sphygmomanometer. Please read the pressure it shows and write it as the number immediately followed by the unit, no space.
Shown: 204mmHg
